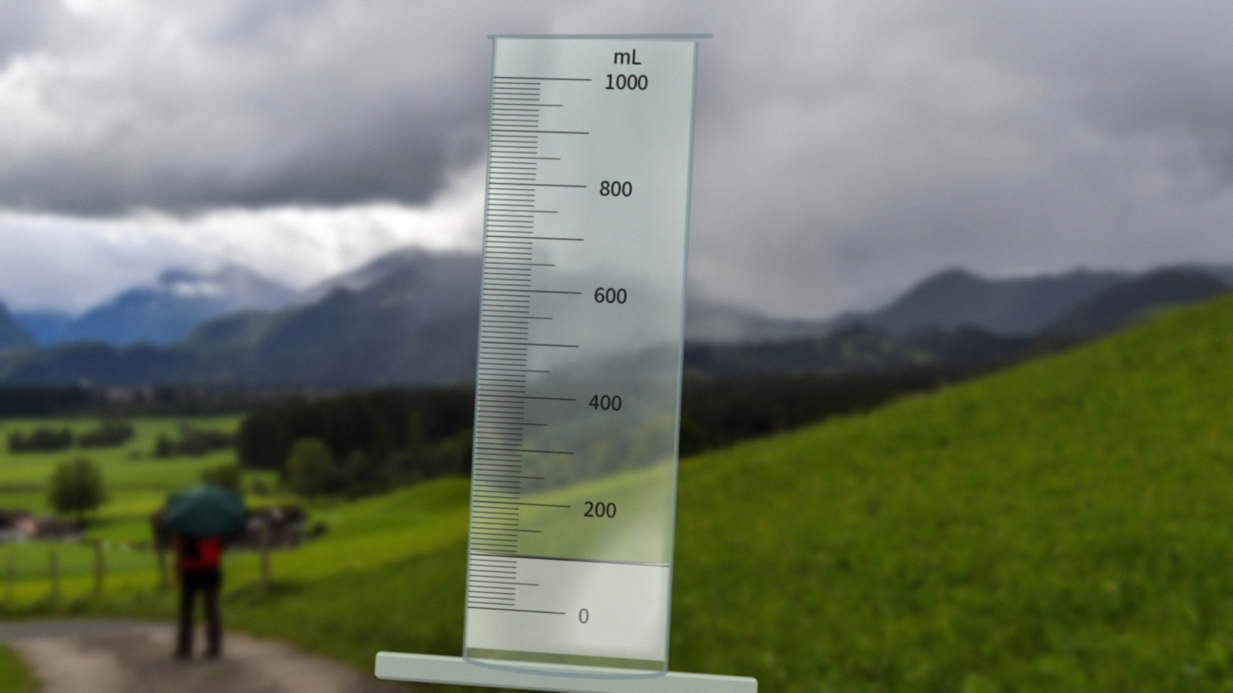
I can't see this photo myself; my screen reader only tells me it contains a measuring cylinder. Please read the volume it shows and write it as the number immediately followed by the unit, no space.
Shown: 100mL
